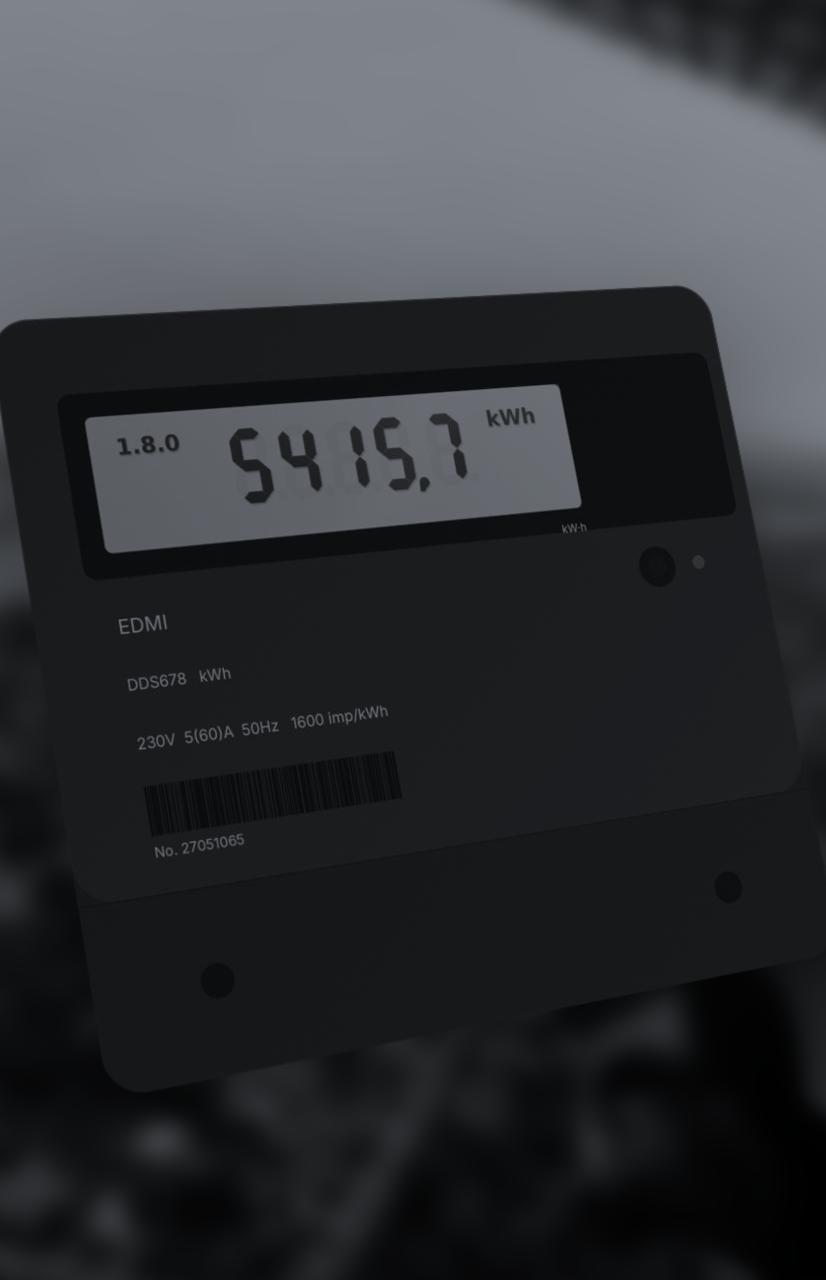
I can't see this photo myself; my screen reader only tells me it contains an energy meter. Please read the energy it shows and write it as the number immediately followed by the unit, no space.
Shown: 5415.7kWh
